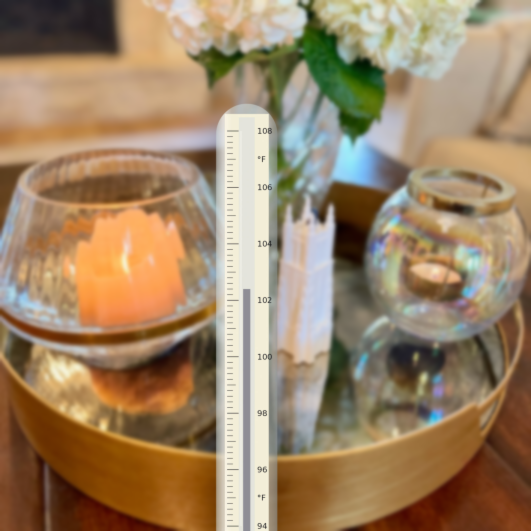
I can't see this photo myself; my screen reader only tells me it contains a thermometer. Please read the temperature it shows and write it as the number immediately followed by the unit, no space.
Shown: 102.4°F
